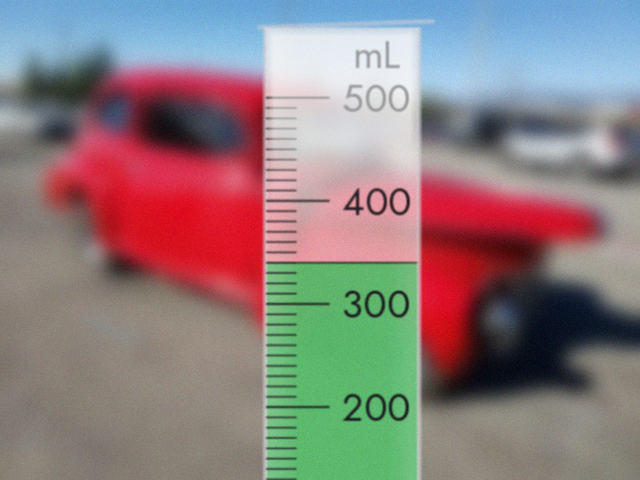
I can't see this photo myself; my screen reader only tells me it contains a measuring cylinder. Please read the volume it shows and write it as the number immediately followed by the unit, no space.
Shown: 340mL
